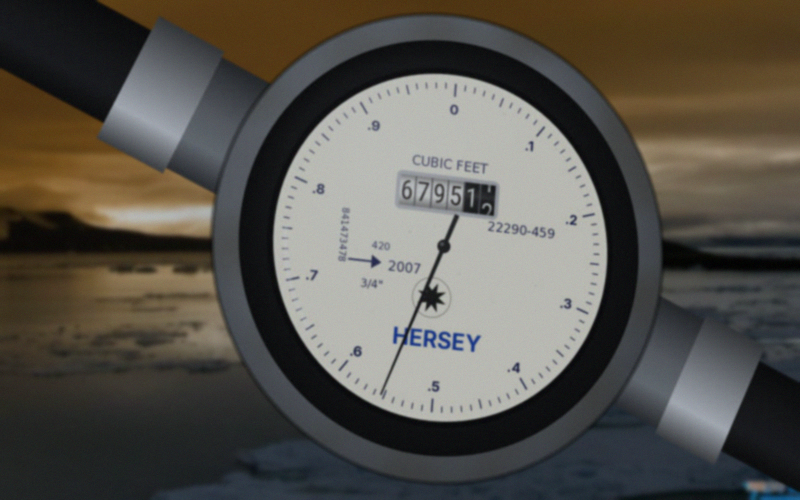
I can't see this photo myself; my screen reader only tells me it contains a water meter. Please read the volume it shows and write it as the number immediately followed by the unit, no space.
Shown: 679511.55ft³
